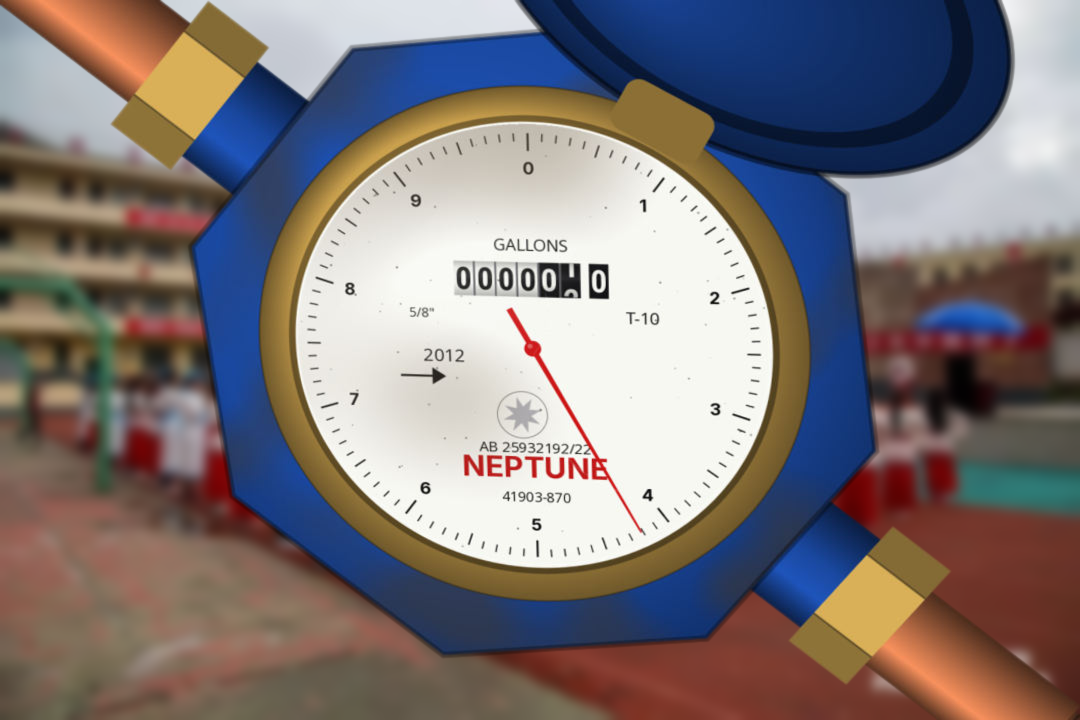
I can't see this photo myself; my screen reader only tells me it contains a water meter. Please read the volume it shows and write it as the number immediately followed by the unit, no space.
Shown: 14.2gal
